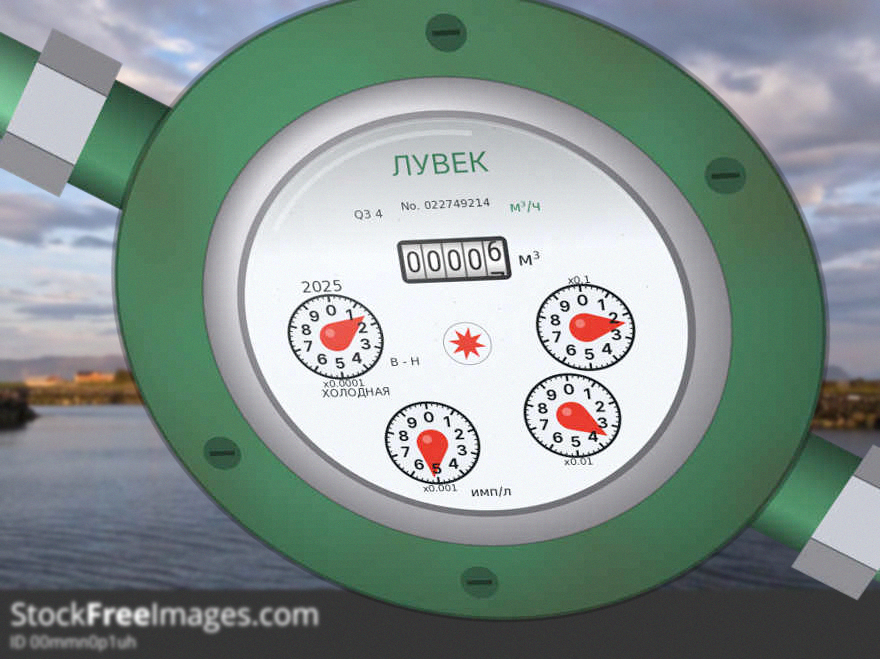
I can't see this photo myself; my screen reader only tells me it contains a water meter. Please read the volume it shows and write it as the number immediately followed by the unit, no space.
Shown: 6.2351m³
